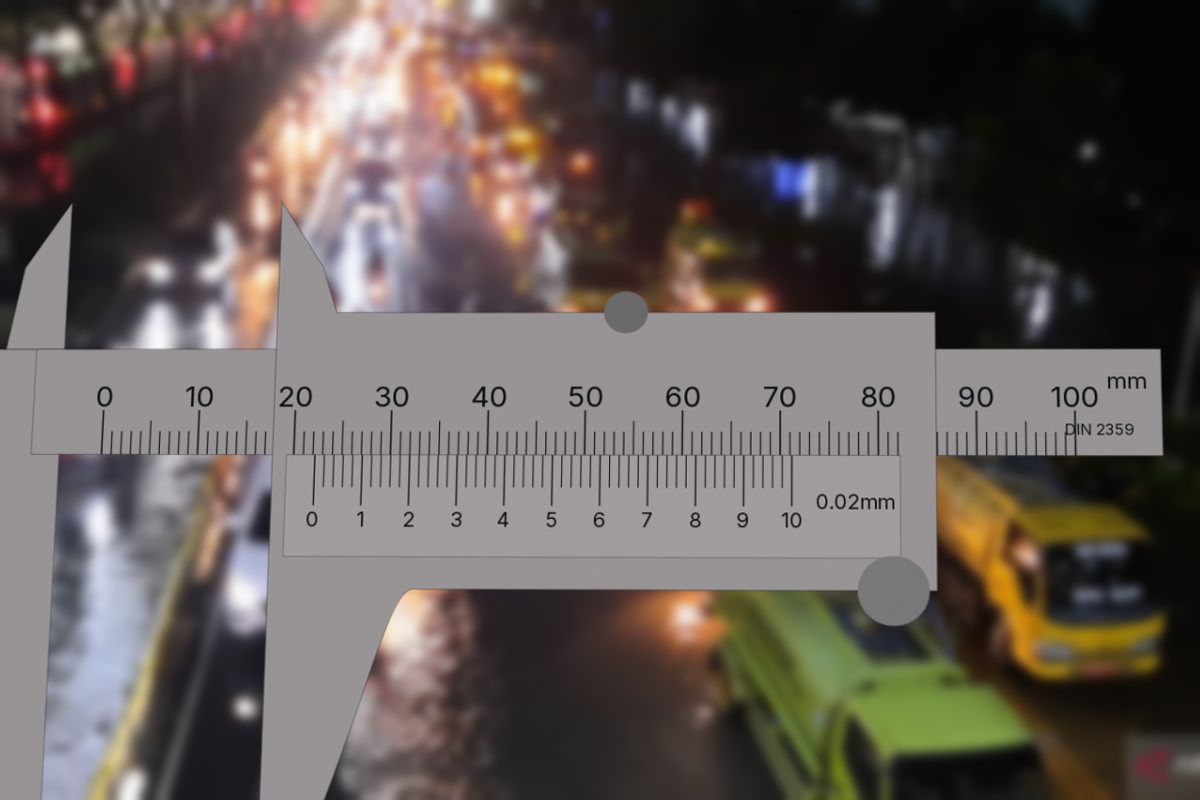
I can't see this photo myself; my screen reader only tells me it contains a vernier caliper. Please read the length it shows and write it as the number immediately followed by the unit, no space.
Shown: 22.2mm
